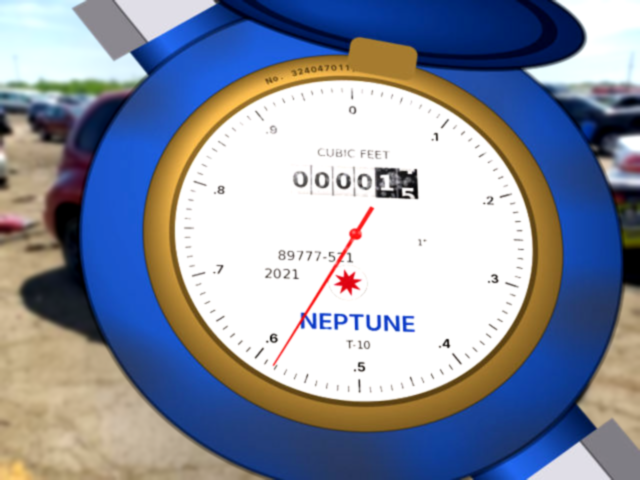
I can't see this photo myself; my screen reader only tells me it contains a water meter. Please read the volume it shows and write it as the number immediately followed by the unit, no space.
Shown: 14.58ft³
